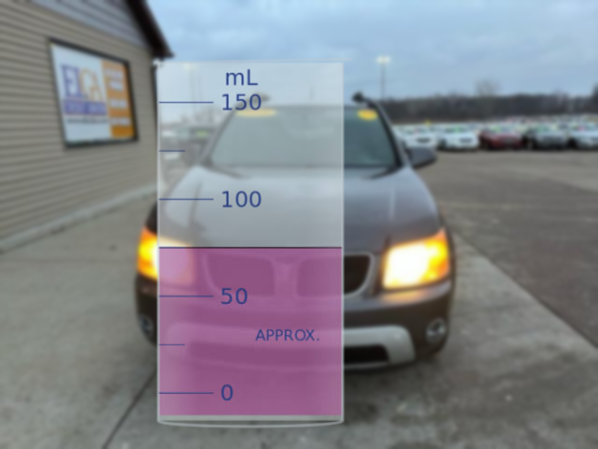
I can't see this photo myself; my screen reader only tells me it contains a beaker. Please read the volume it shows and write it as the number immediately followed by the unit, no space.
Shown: 75mL
